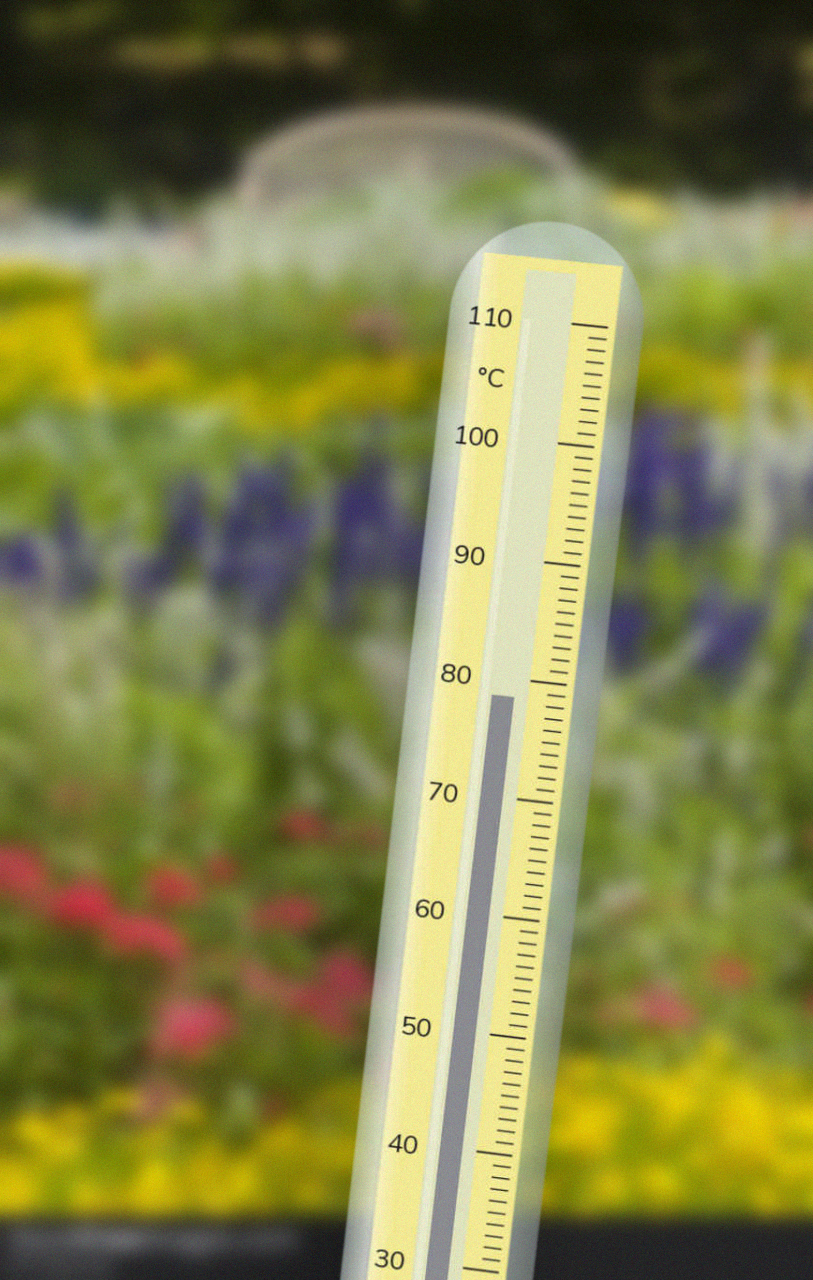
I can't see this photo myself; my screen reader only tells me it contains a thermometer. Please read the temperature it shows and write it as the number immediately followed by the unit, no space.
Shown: 78.5°C
